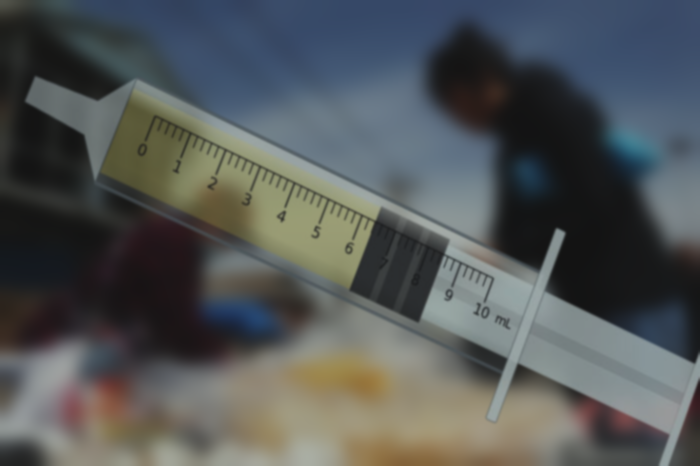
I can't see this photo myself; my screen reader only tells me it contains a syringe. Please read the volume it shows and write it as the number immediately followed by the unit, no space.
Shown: 6.4mL
